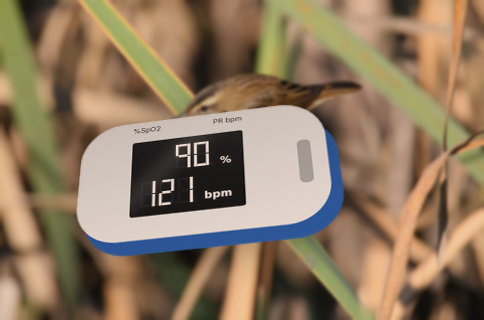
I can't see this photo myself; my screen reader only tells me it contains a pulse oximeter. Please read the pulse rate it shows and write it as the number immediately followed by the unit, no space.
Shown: 121bpm
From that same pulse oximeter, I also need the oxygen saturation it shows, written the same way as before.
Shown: 90%
